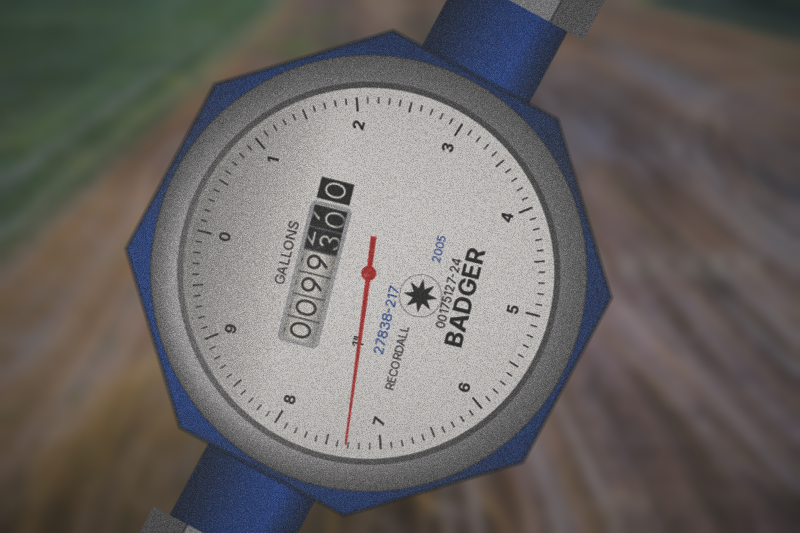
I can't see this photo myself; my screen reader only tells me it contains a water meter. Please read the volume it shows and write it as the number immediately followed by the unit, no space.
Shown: 99297.3gal
